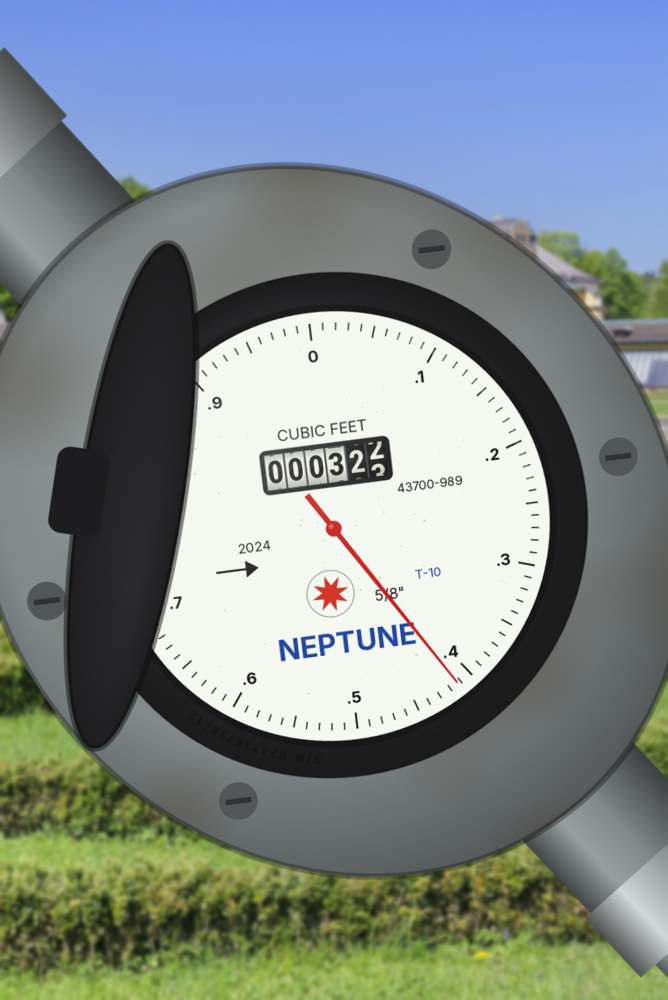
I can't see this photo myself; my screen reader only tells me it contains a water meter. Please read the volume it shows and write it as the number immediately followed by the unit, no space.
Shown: 322.41ft³
